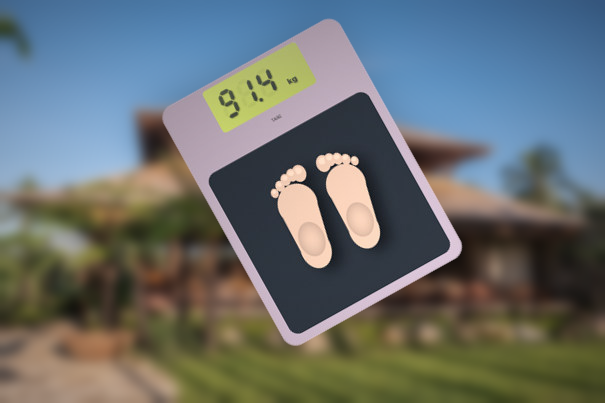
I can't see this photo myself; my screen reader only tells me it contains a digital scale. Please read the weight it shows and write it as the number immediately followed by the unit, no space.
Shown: 91.4kg
